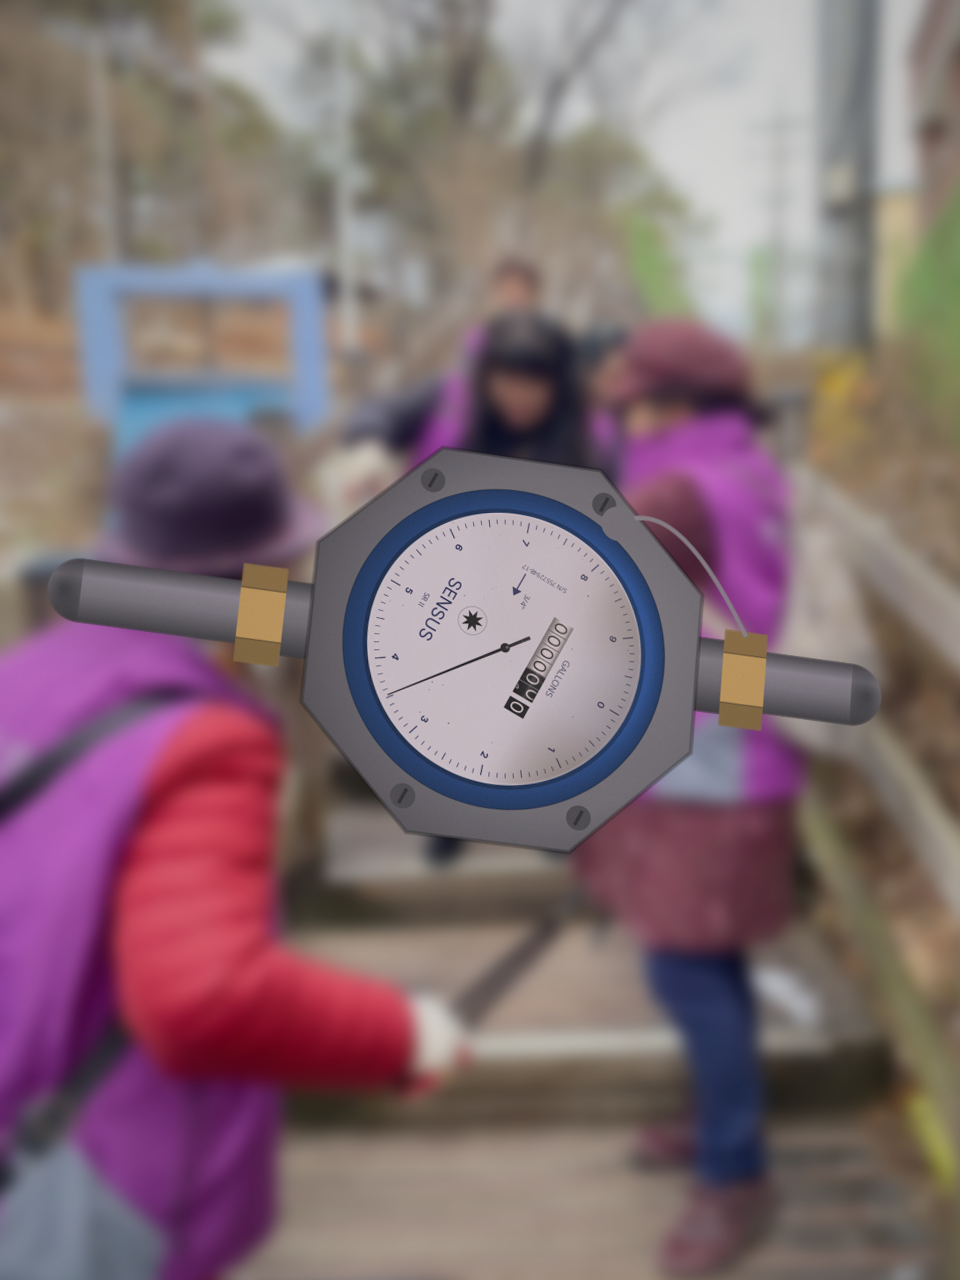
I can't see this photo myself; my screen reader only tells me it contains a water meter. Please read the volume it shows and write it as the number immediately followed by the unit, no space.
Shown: 3.5gal
